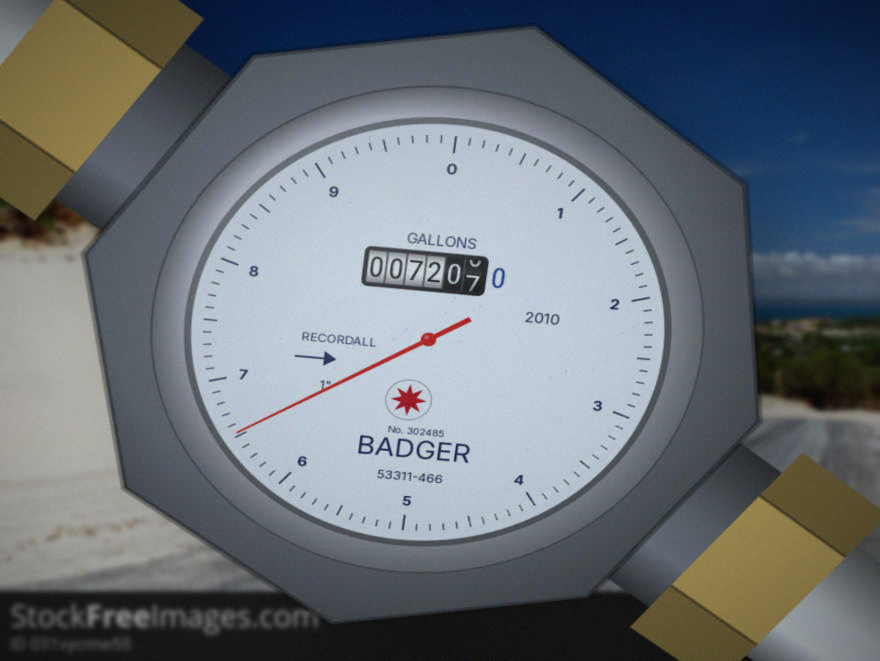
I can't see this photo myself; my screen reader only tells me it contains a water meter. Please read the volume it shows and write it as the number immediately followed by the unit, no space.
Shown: 72066.5gal
